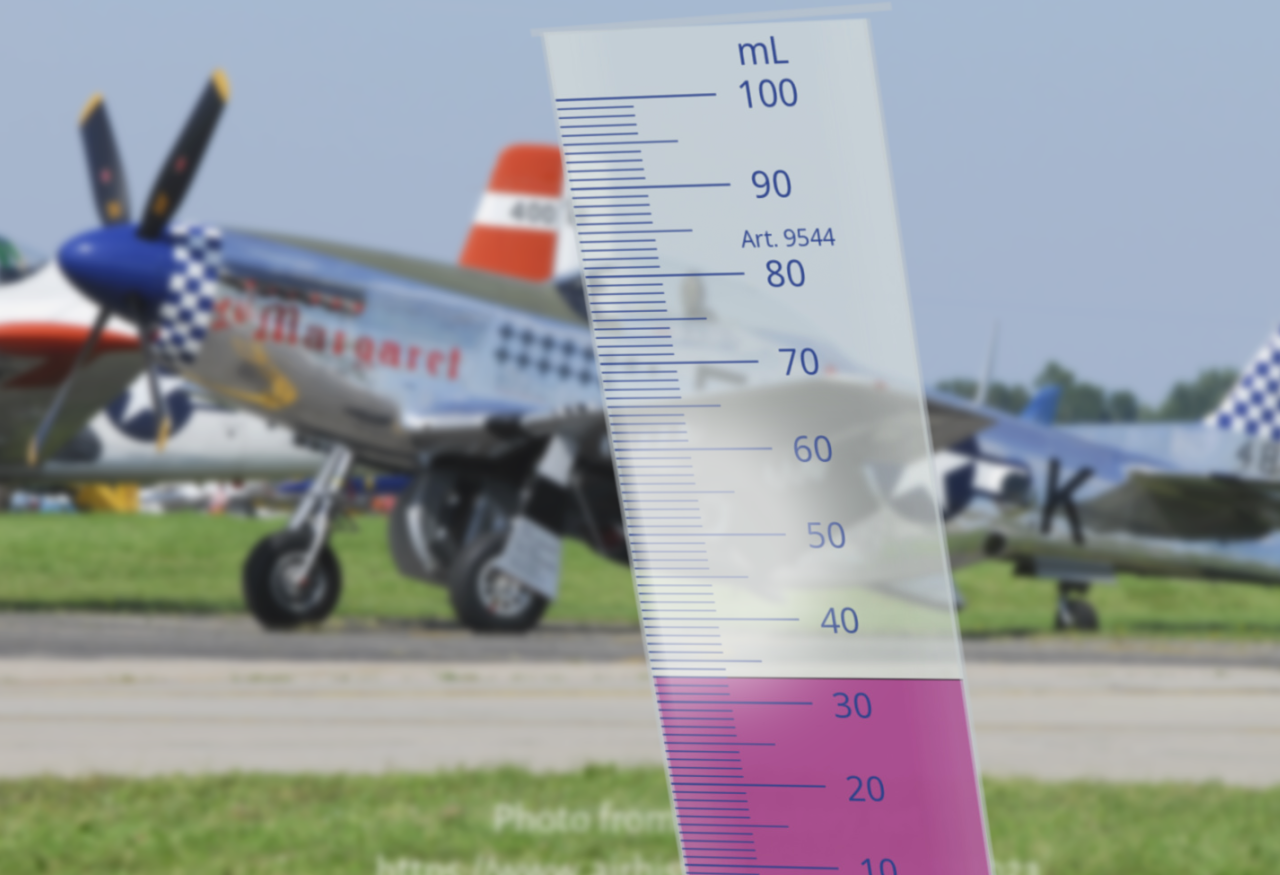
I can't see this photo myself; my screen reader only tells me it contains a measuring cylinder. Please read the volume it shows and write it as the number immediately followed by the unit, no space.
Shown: 33mL
